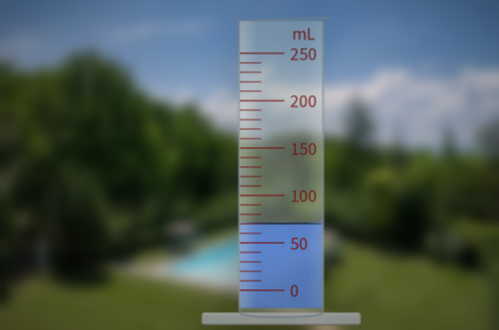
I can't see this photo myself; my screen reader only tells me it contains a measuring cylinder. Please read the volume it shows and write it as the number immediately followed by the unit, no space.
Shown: 70mL
